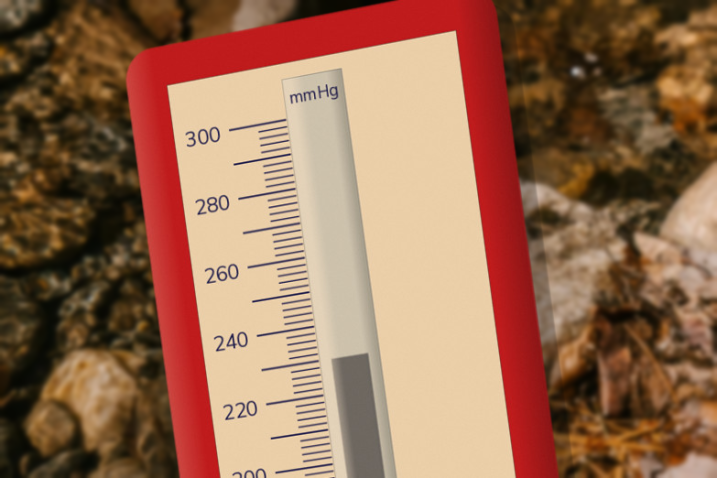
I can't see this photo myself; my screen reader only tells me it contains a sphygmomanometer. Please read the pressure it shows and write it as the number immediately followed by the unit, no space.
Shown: 230mmHg
